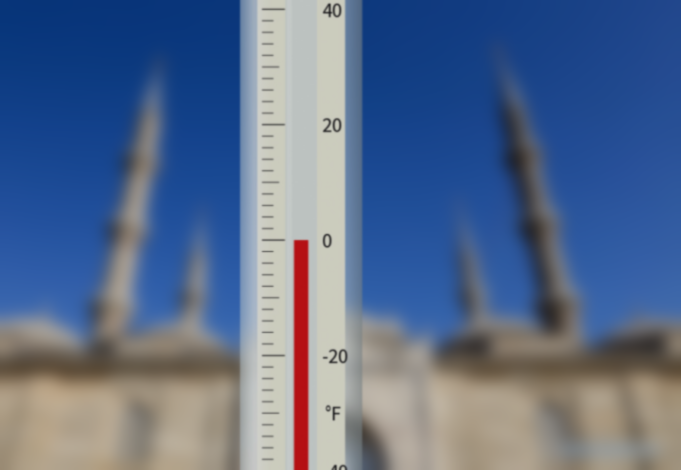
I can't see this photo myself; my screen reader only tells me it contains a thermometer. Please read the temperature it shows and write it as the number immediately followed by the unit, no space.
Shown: 0°F
